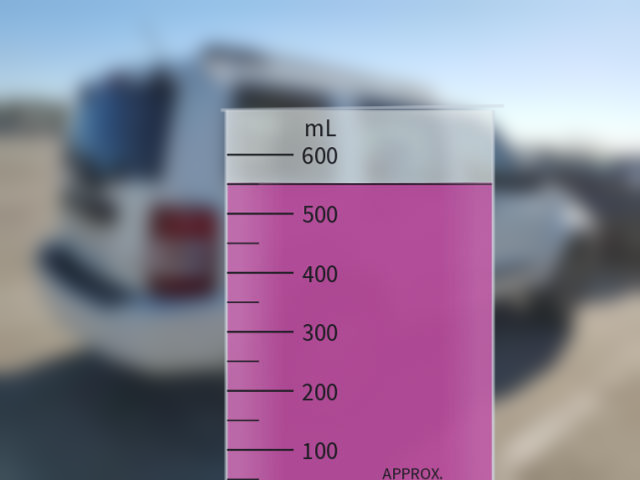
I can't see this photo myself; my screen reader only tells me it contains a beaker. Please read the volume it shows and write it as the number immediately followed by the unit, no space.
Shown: 550mL
